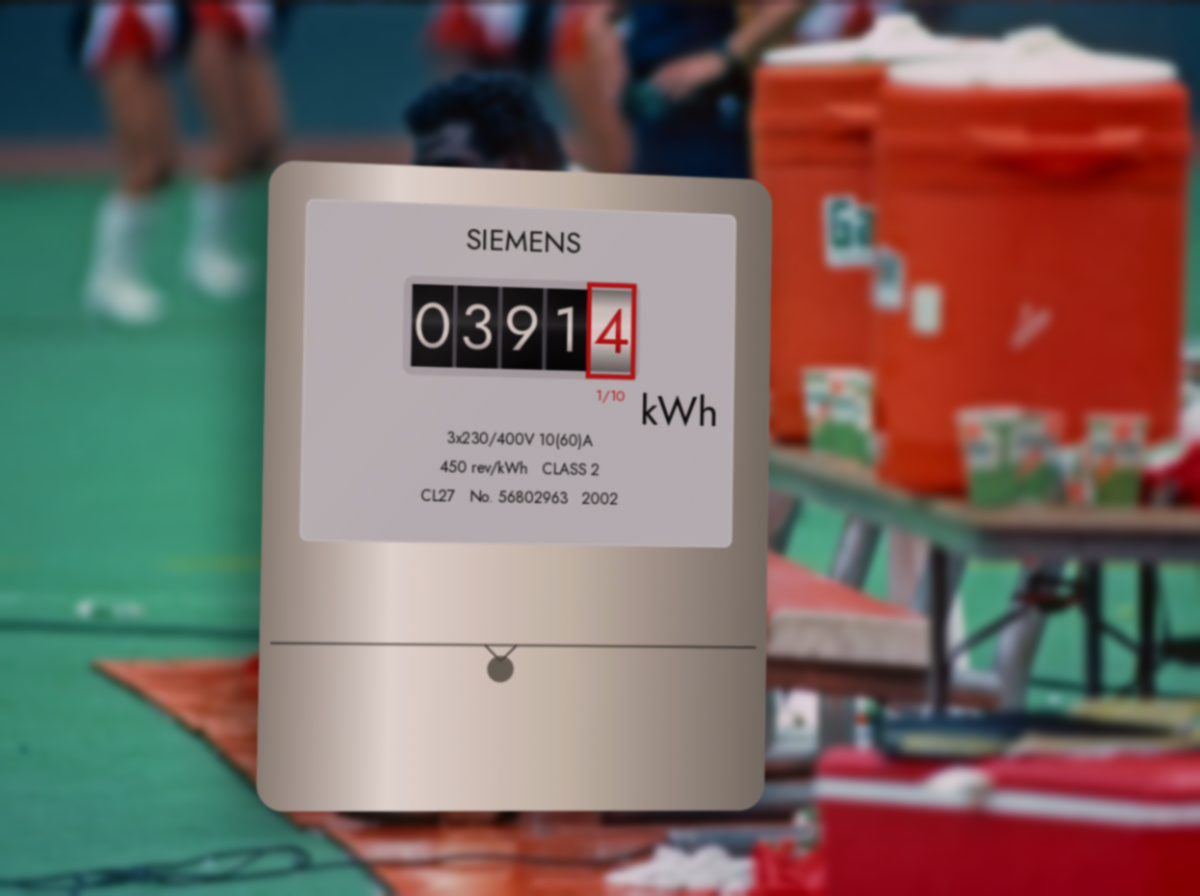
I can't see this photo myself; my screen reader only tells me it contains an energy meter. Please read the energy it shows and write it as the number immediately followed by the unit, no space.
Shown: 391.4kWh
